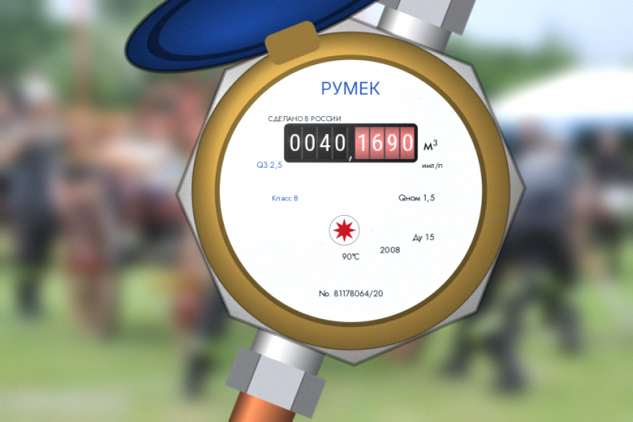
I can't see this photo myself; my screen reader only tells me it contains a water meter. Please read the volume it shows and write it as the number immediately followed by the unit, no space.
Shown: 40.1690m³
